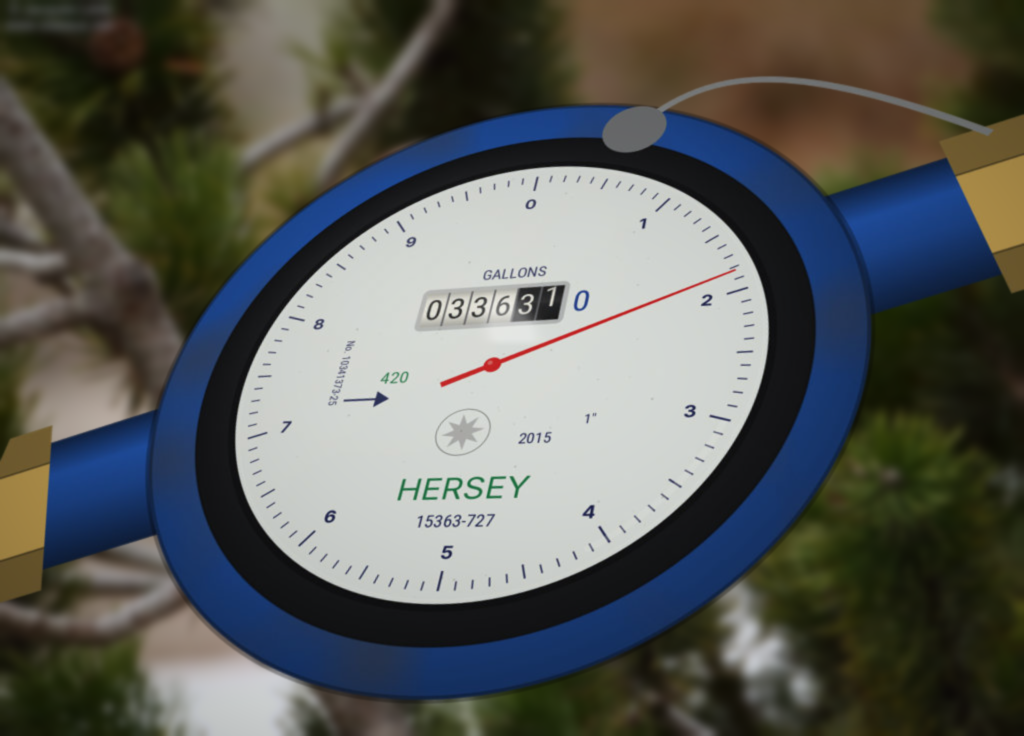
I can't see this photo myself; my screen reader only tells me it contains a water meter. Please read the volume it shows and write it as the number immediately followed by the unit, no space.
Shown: 336311.8gal
